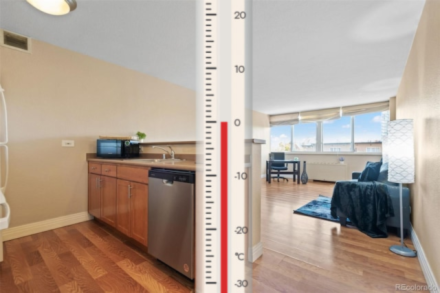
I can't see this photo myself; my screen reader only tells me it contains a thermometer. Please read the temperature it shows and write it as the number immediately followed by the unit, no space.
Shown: 0°C
